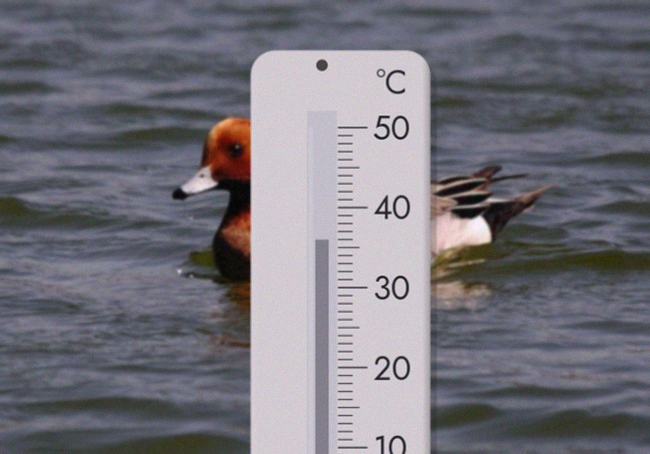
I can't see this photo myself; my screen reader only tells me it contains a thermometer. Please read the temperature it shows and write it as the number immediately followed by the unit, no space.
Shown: 36°C
